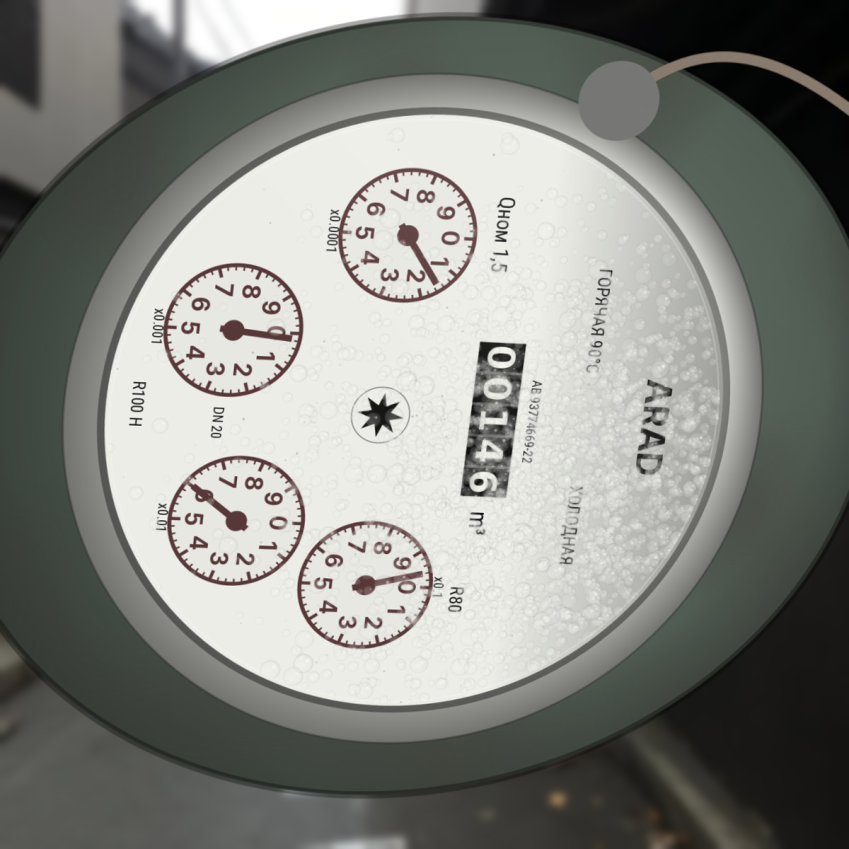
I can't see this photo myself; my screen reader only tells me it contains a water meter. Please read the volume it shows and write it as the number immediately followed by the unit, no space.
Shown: 145.9601m³
